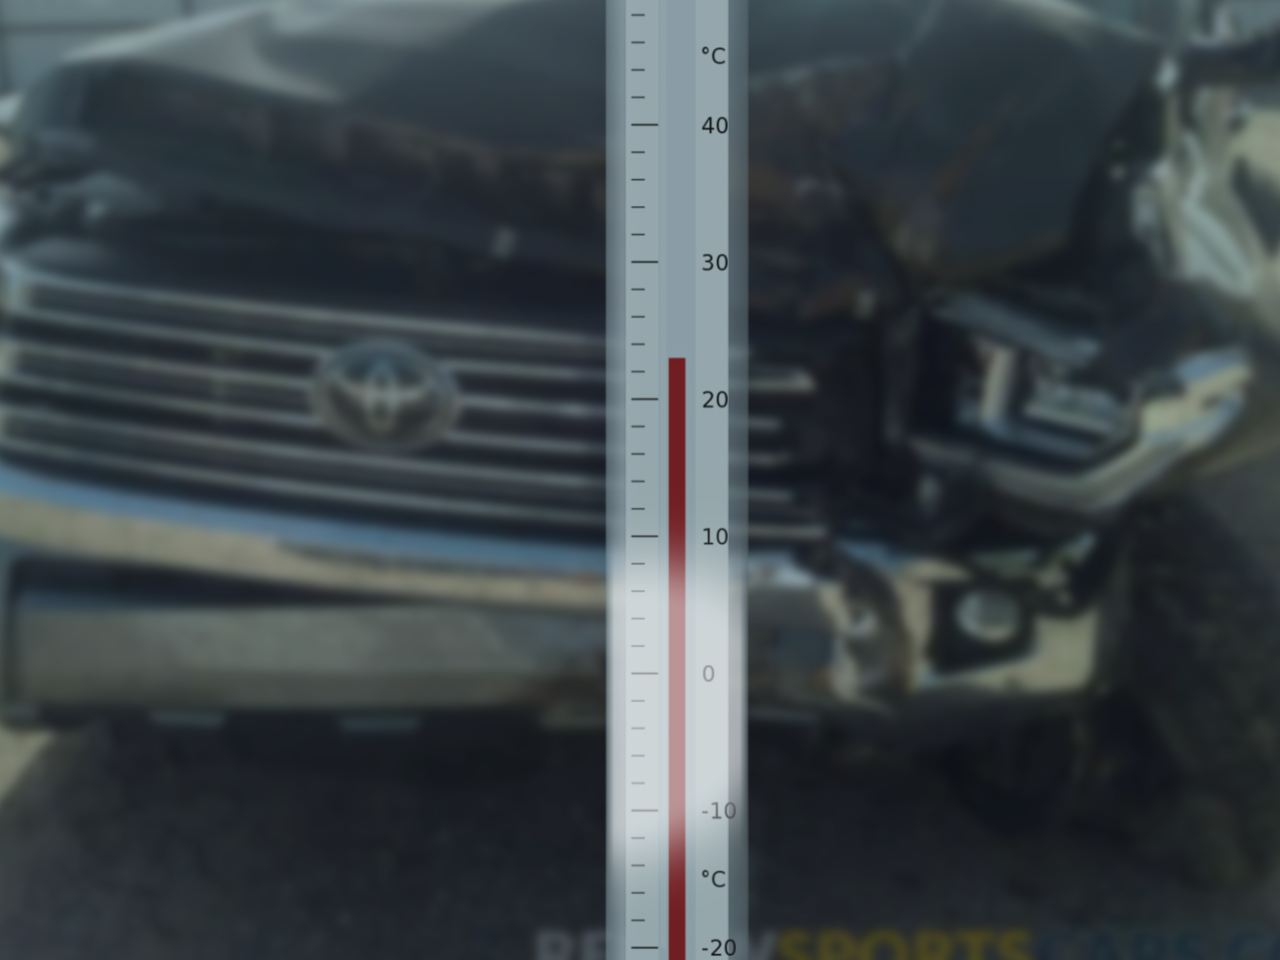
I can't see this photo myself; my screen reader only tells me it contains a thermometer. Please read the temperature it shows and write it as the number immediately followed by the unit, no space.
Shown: 23°C
